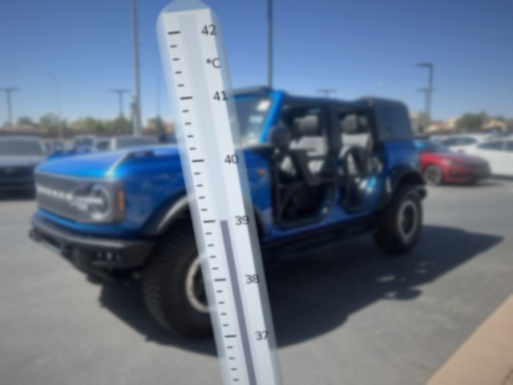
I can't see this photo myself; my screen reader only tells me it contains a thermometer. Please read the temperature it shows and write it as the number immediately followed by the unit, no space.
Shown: 39°C
